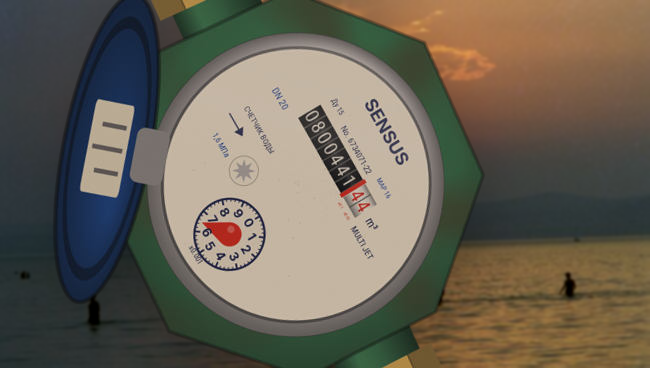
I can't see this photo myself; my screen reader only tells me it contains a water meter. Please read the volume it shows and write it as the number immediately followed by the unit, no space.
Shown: 800441.446m³
